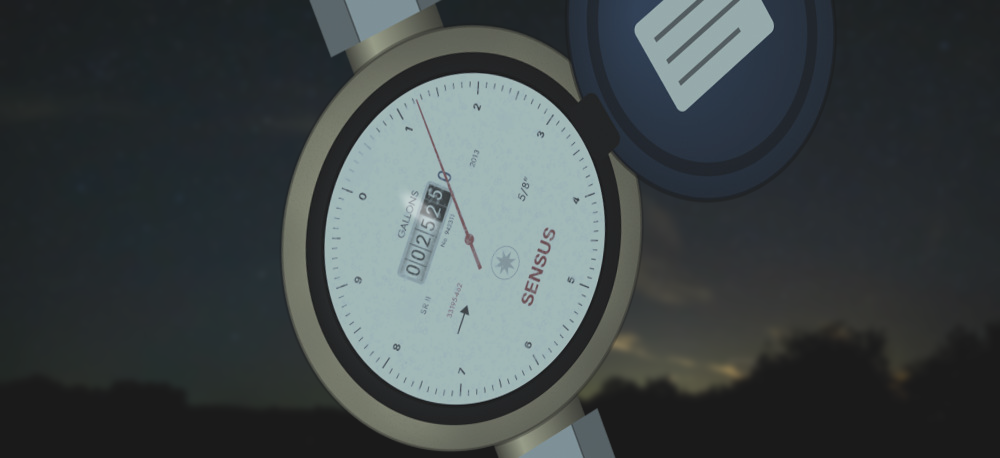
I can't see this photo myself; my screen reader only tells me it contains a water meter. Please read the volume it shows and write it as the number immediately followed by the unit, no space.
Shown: 25251.2gal
